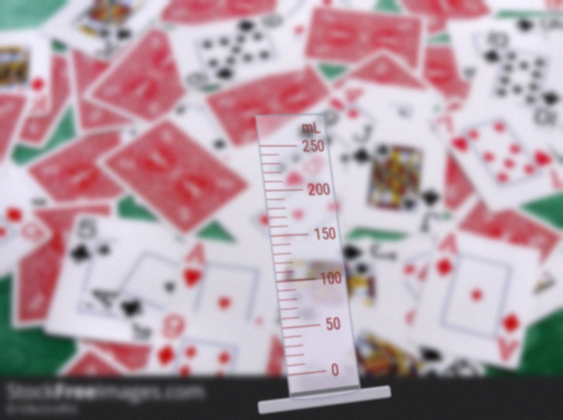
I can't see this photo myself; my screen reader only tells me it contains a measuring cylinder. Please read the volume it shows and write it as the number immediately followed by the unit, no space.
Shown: 100mL
